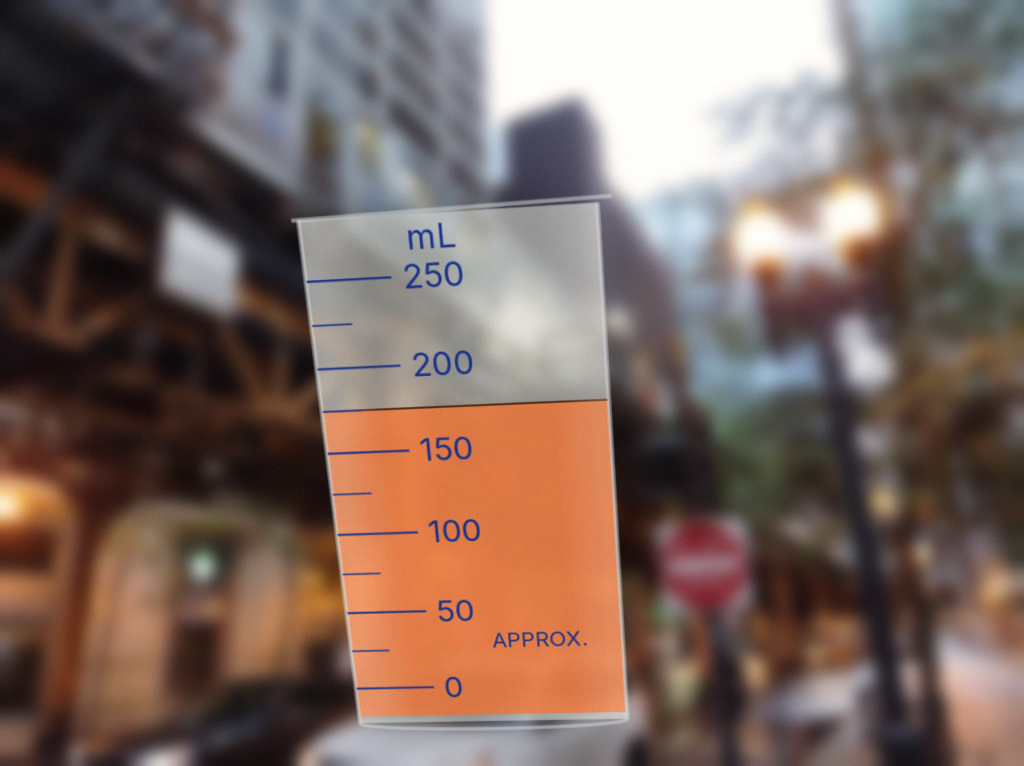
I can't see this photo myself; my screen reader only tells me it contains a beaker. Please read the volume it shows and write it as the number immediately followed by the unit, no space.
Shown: 175mL
